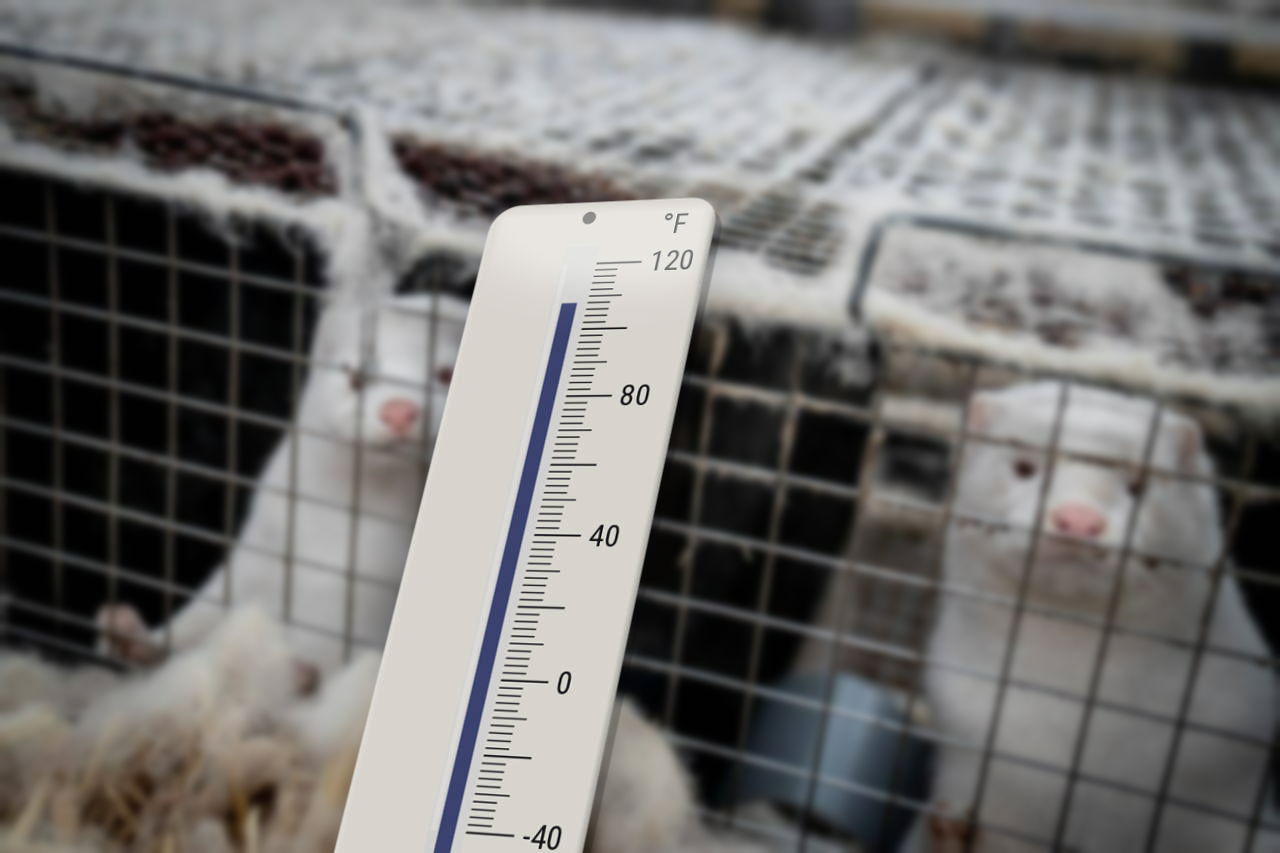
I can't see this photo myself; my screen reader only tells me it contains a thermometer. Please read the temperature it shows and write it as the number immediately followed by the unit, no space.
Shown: 108°F
